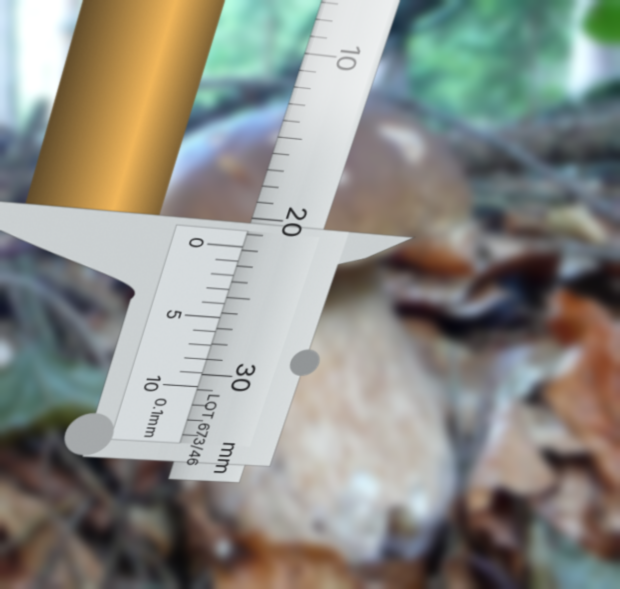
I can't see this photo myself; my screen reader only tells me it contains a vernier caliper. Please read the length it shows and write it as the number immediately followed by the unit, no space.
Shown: 21.8mm
